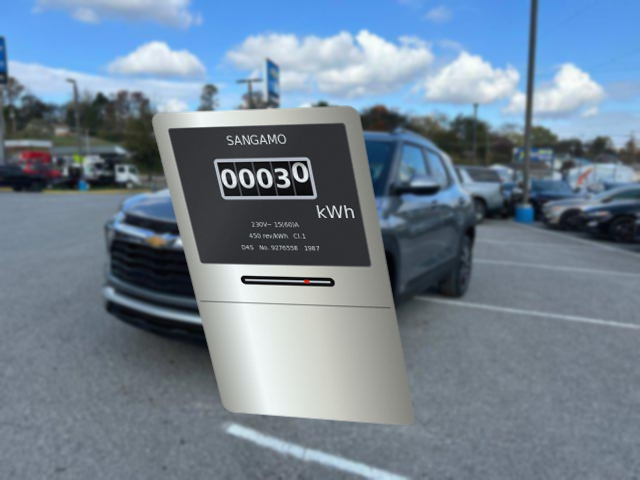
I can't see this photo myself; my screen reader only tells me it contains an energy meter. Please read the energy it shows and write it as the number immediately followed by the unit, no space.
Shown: 30kWh
